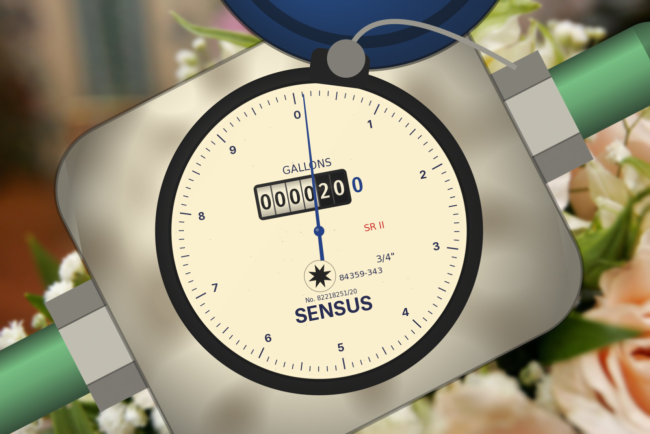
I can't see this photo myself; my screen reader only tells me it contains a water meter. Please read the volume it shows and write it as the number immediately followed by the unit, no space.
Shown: 200.1gal
